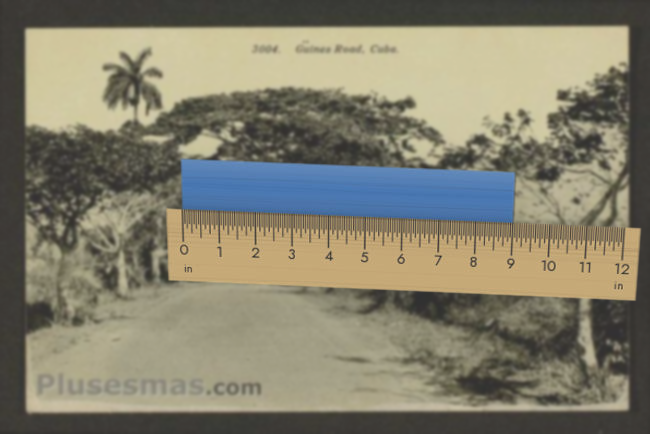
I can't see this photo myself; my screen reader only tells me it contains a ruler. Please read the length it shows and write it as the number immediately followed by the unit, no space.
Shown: 9in
